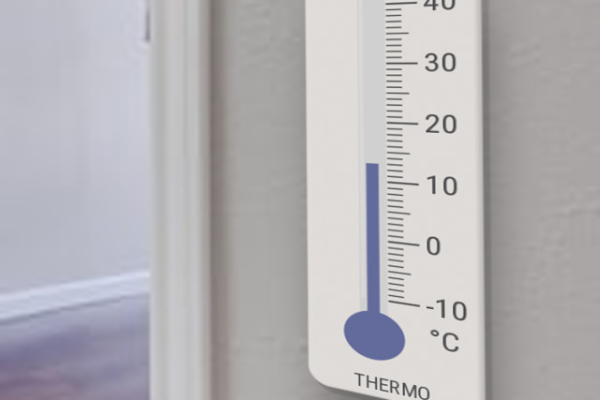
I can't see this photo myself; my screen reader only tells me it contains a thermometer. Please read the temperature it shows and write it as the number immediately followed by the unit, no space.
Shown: 13°C
